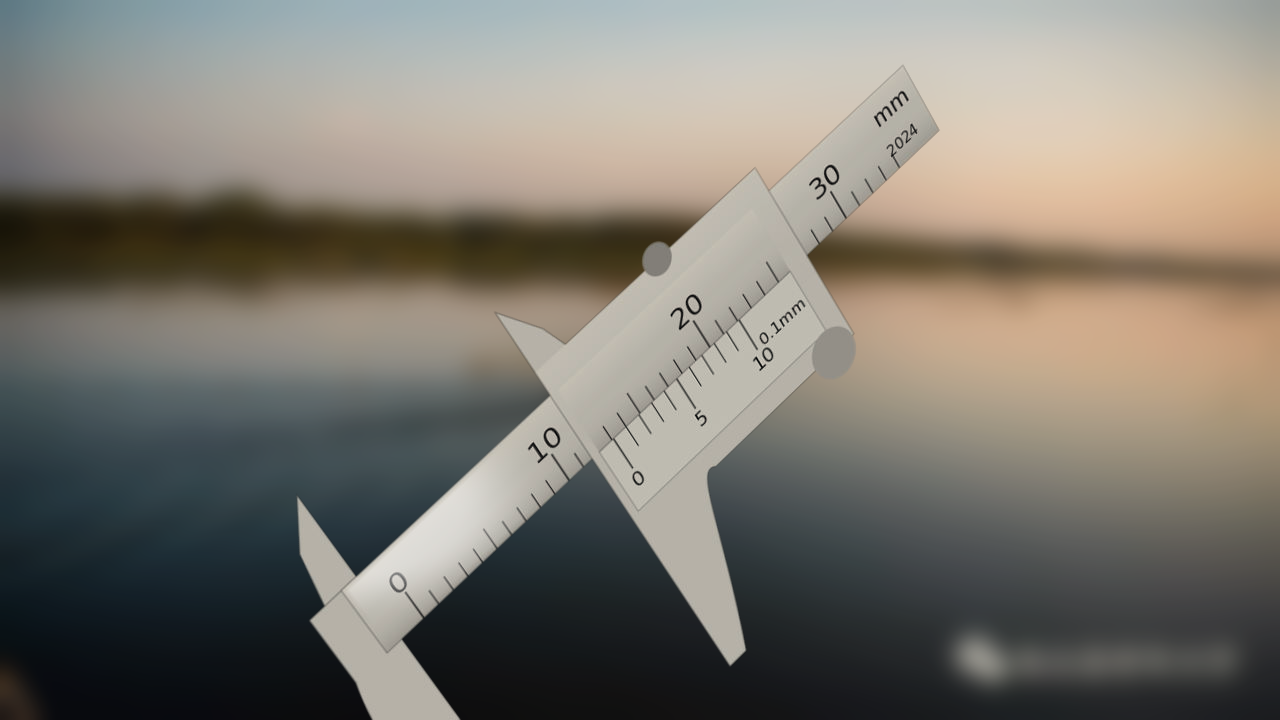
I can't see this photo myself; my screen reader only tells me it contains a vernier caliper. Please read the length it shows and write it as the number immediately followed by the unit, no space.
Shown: 13.1mm
